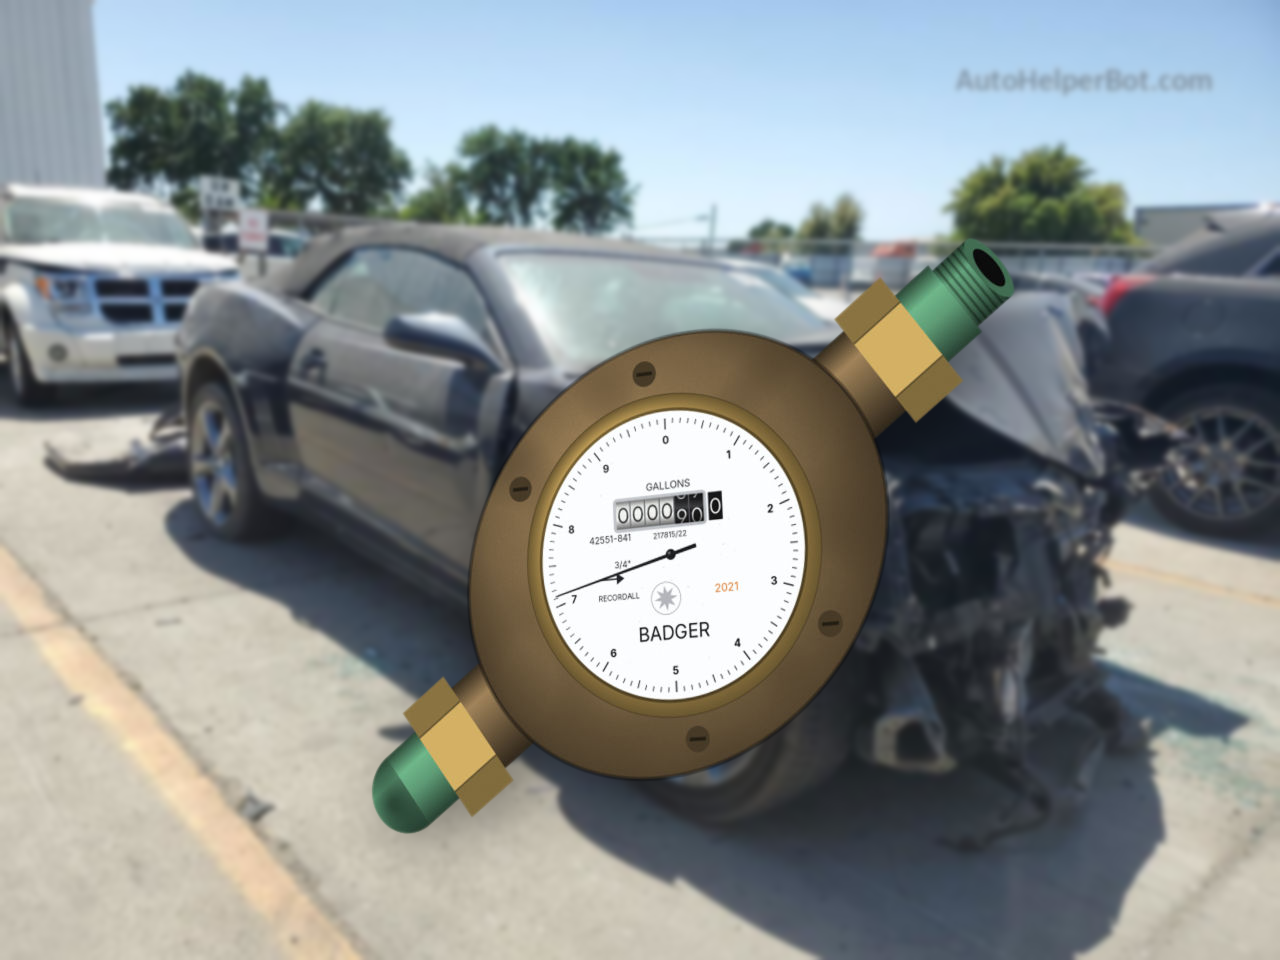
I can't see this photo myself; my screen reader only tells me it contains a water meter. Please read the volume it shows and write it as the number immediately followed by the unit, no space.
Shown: 897.1gal
